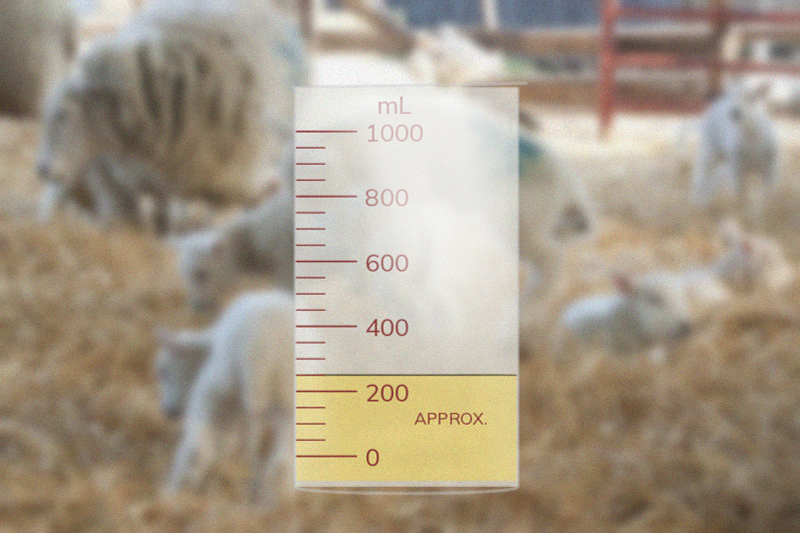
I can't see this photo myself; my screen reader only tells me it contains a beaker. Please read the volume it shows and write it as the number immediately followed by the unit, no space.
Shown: 250mL
